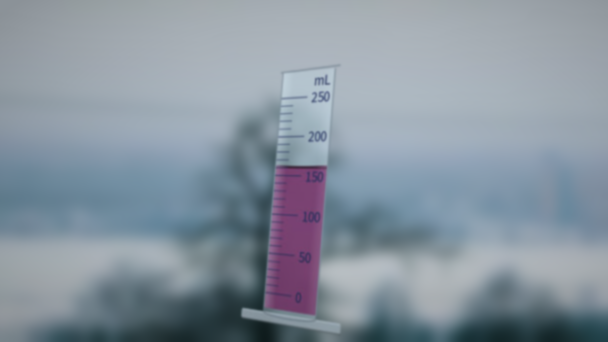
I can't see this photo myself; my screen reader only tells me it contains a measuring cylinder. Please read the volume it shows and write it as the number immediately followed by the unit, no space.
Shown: 160mL
